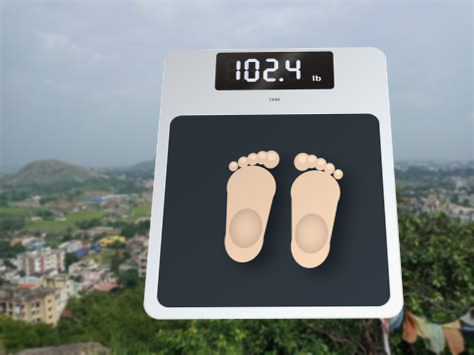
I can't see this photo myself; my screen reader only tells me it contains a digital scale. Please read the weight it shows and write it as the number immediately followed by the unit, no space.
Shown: 102.4lb
